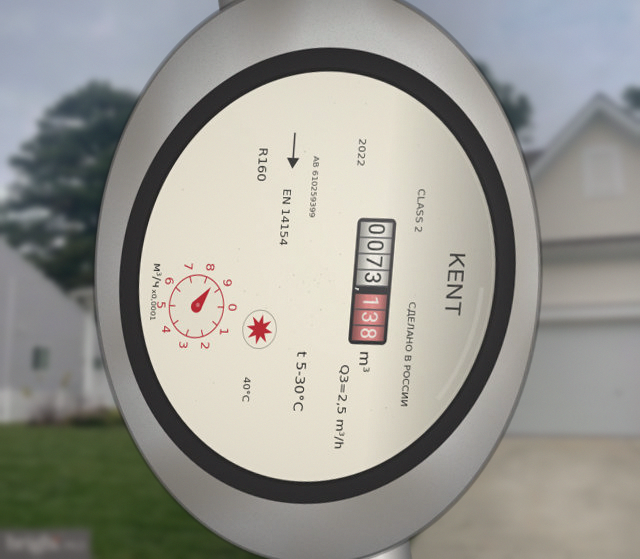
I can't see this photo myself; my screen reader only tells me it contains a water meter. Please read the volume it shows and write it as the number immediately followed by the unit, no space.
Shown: 73.1388m³
